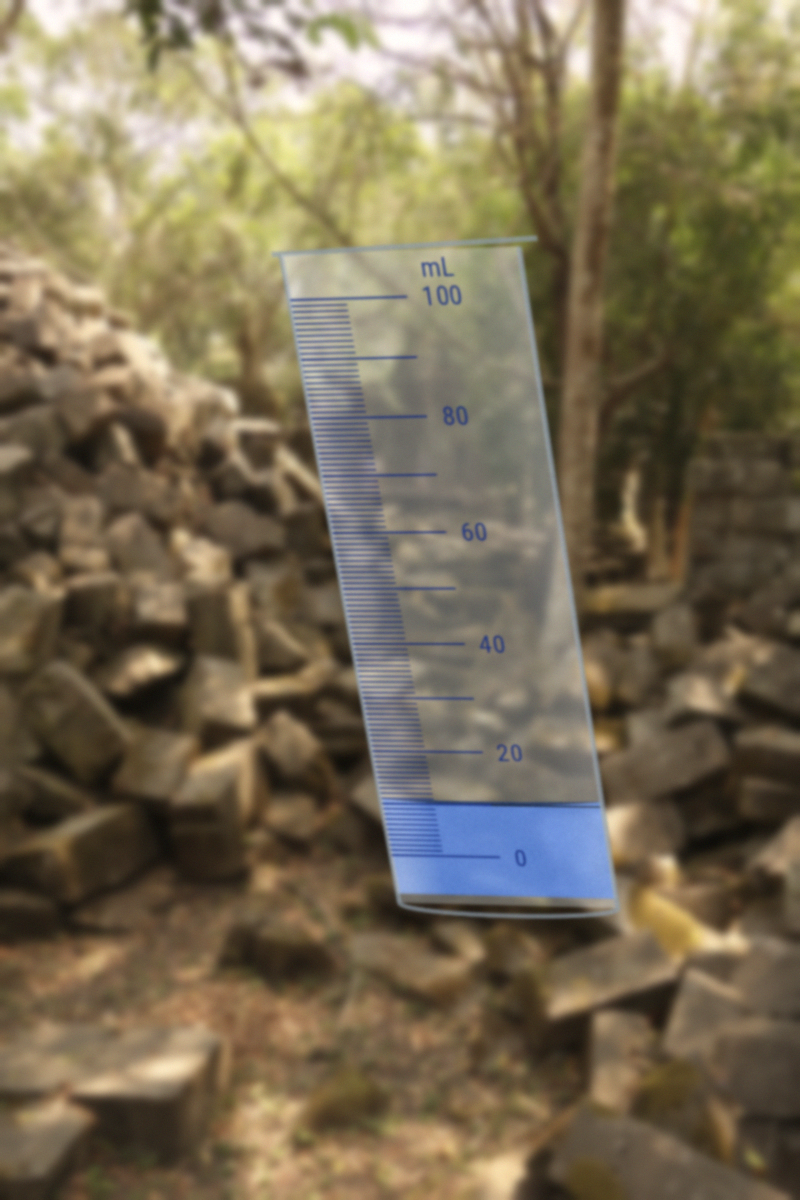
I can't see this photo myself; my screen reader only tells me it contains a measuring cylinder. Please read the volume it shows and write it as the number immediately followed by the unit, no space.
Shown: 10mL
